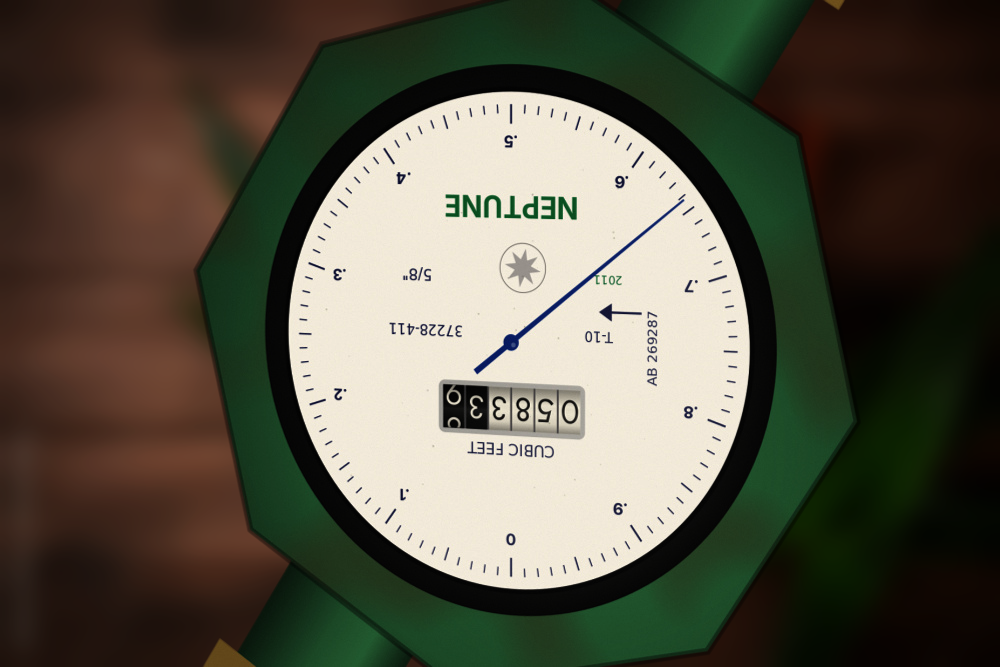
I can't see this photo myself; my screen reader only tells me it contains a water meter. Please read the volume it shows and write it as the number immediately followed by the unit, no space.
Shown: 58338.64ft³
